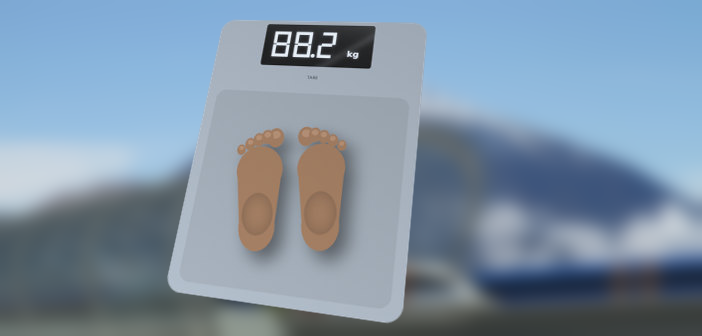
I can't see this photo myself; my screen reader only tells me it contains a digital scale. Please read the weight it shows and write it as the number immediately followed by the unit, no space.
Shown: 88.2kg
